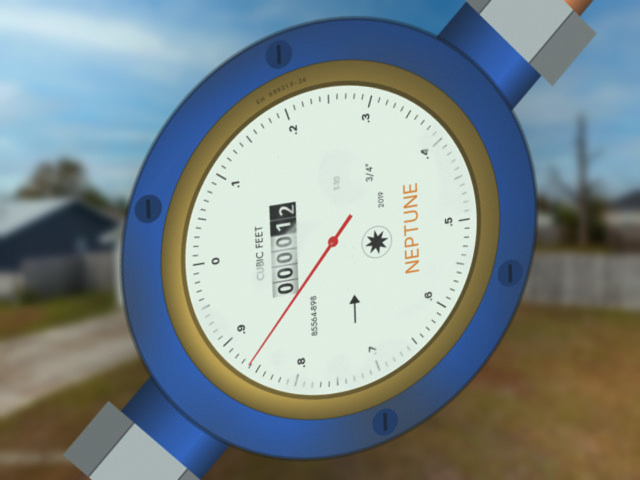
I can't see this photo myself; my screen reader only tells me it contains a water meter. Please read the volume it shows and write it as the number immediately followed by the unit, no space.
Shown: 11.86ft³
